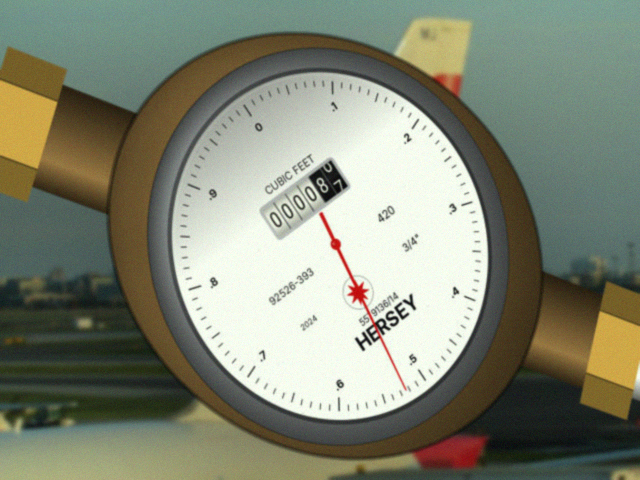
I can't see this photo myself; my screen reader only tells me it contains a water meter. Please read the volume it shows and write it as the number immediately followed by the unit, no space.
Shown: 86.52ft³
